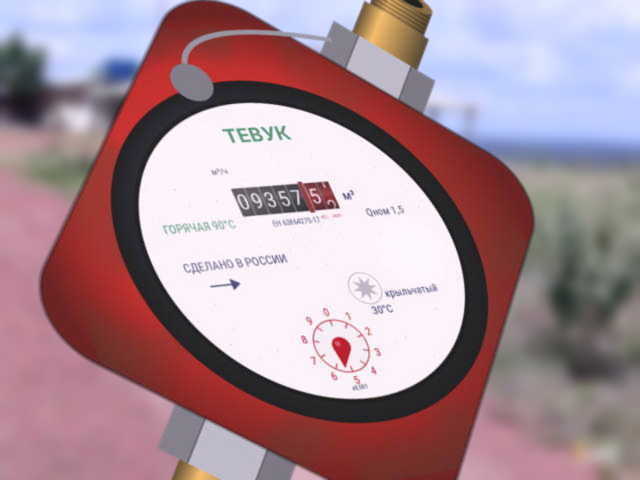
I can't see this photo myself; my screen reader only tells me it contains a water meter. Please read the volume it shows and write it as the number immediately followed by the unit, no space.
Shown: 9357.515m³
